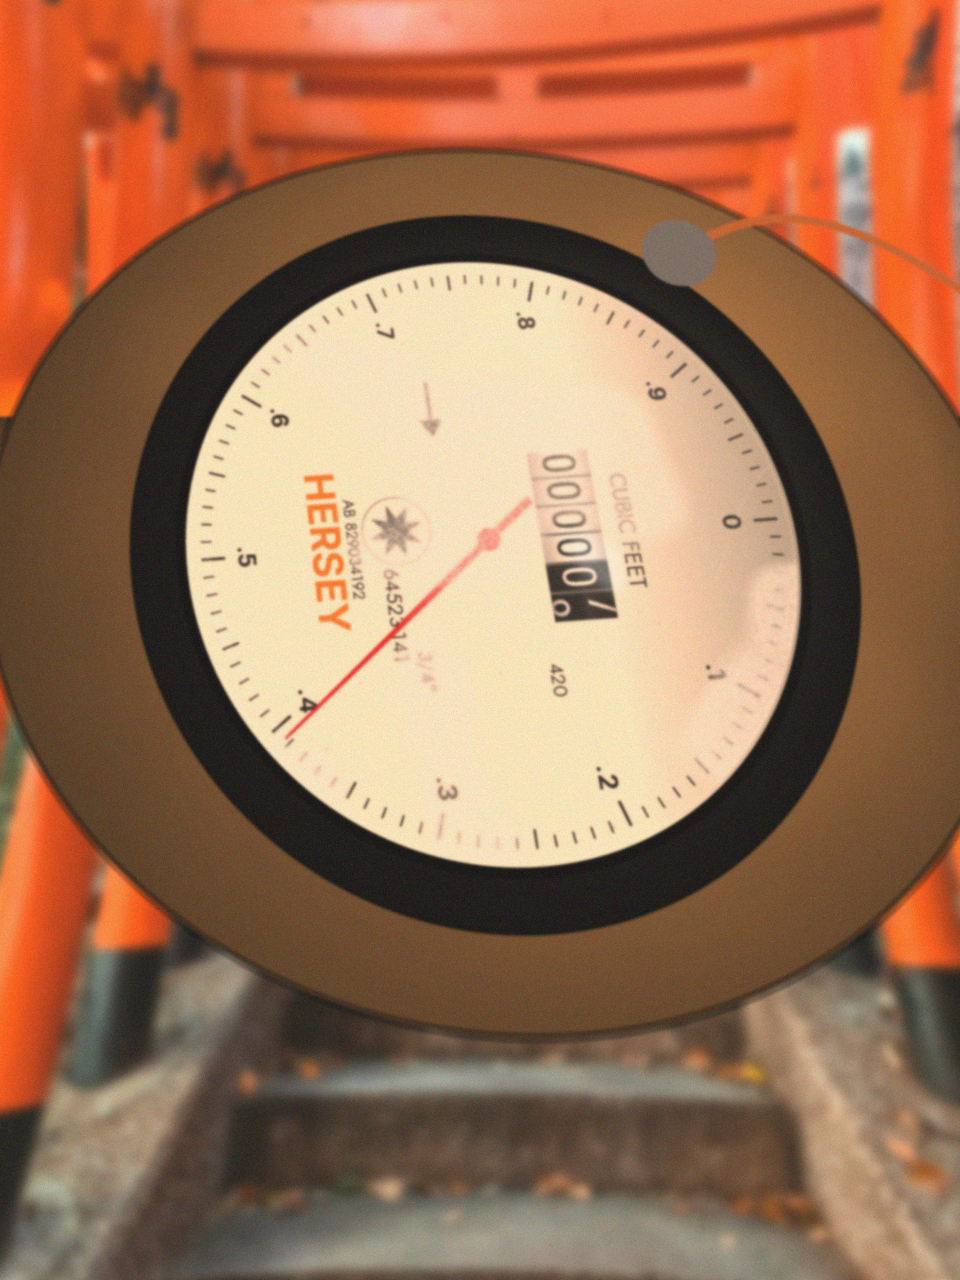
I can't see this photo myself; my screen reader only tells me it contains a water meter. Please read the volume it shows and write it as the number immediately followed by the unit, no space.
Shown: 7.39ft³
